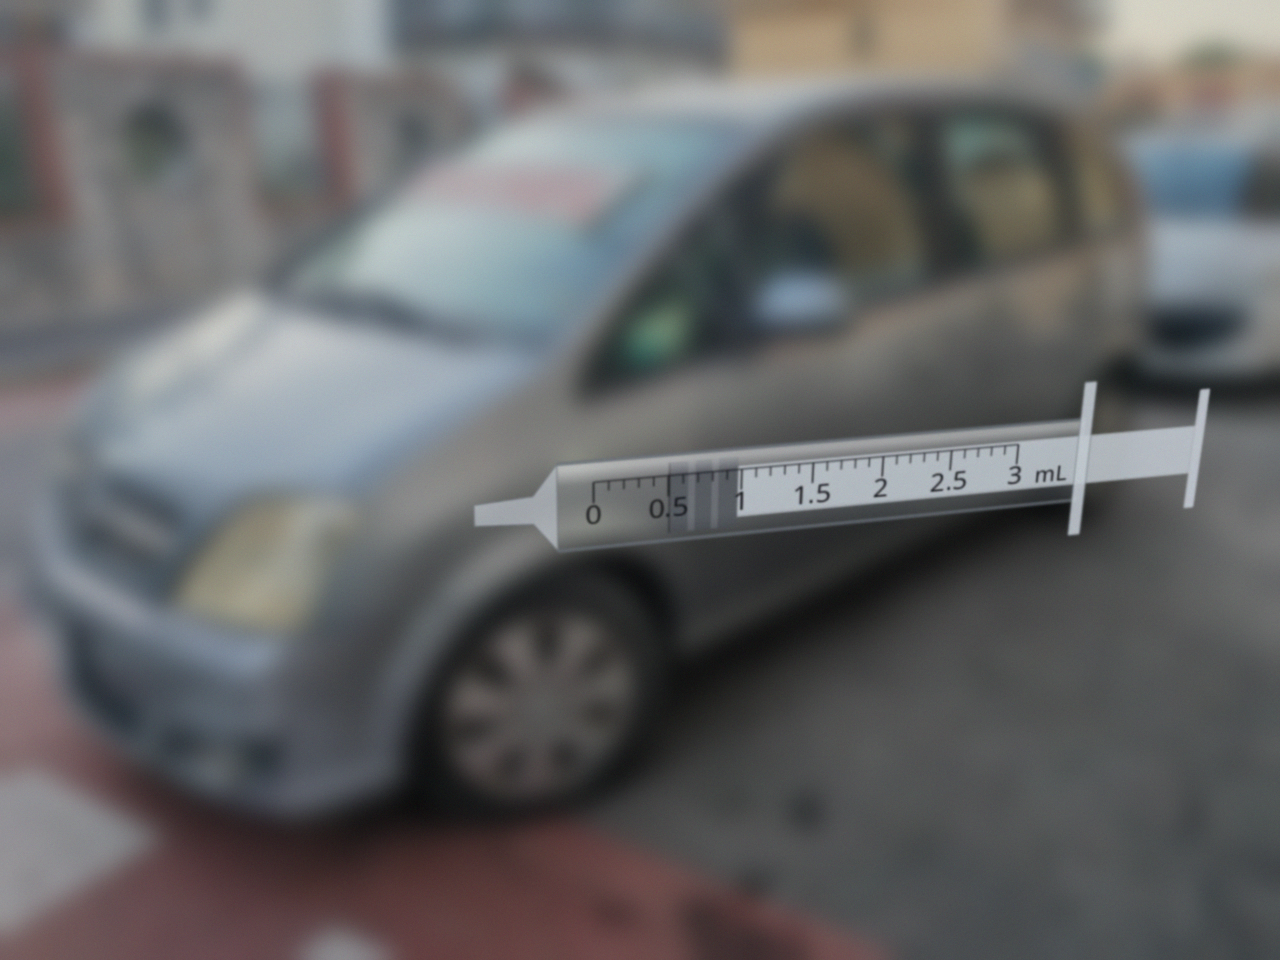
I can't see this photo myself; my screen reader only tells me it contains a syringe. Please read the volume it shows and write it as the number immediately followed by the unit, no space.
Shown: 0.5mL
